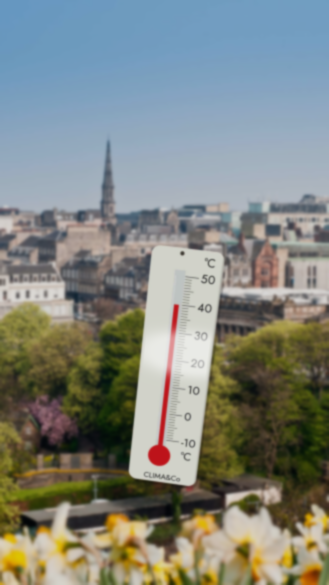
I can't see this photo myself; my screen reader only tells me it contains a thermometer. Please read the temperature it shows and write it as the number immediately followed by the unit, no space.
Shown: 40°C
